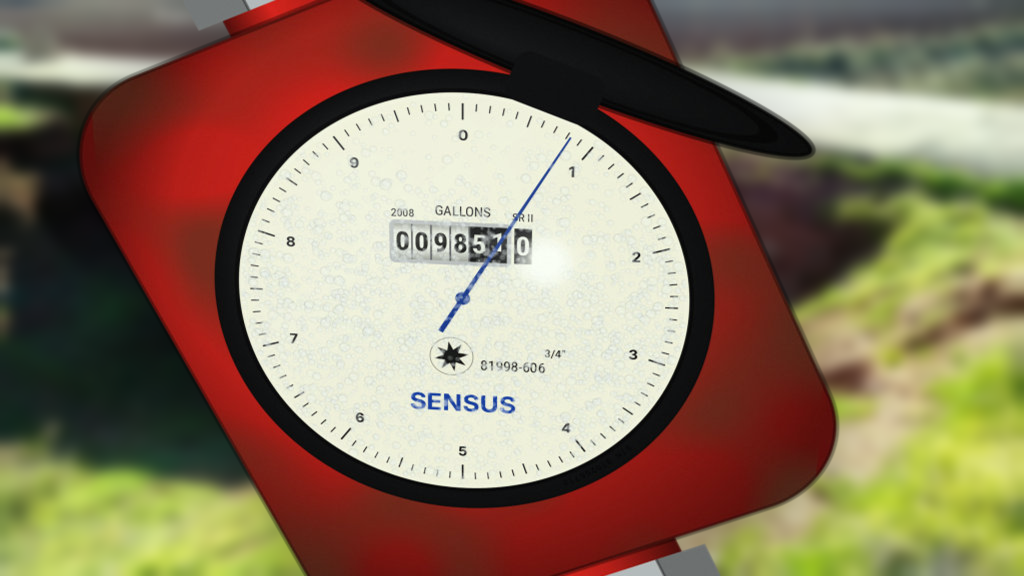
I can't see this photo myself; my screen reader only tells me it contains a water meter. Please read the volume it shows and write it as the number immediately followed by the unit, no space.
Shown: 98510.8gal
